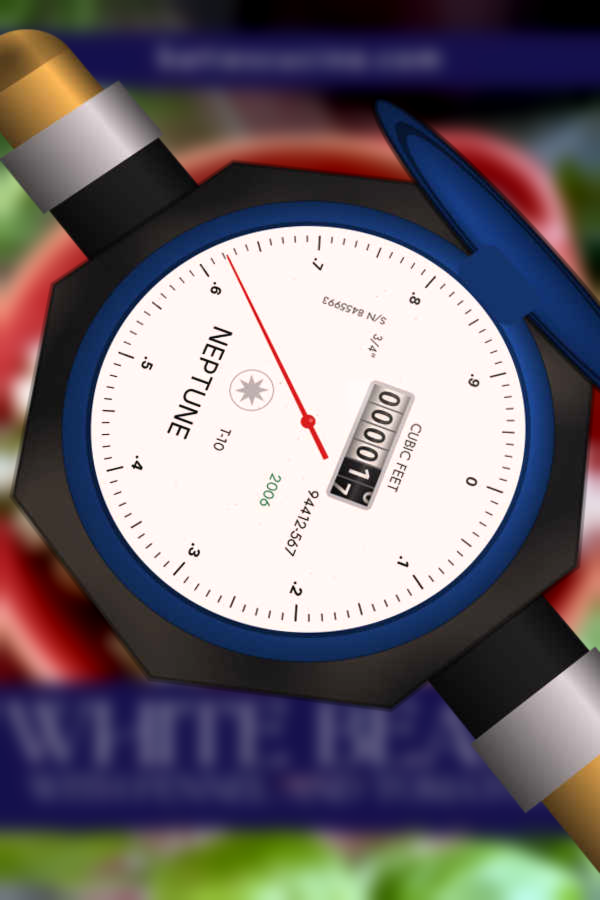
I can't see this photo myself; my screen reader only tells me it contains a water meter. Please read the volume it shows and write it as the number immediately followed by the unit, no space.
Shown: 16.62ft³
